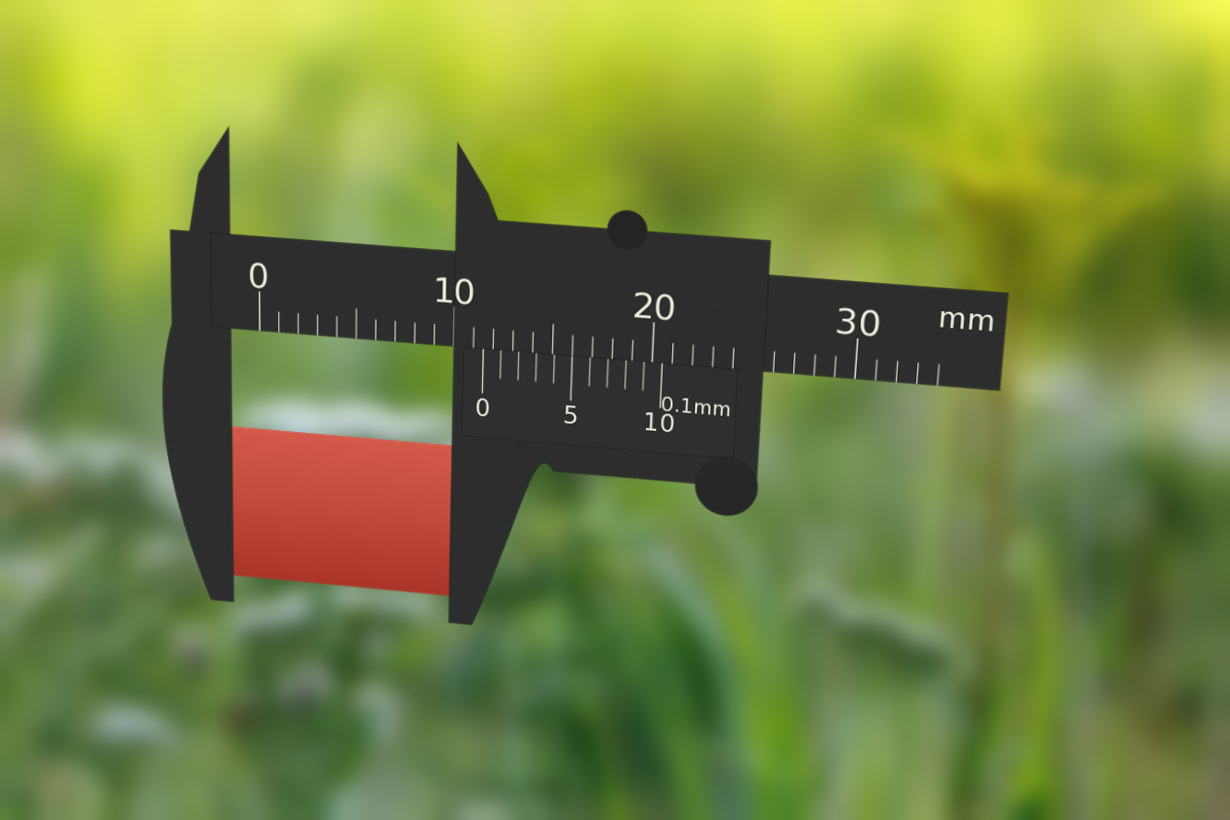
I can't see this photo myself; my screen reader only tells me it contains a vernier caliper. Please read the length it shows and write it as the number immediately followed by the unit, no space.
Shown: 11.5mm
